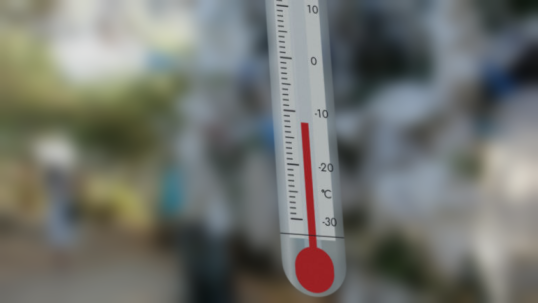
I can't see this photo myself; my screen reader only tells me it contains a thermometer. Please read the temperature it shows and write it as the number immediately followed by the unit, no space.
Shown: -12°C
